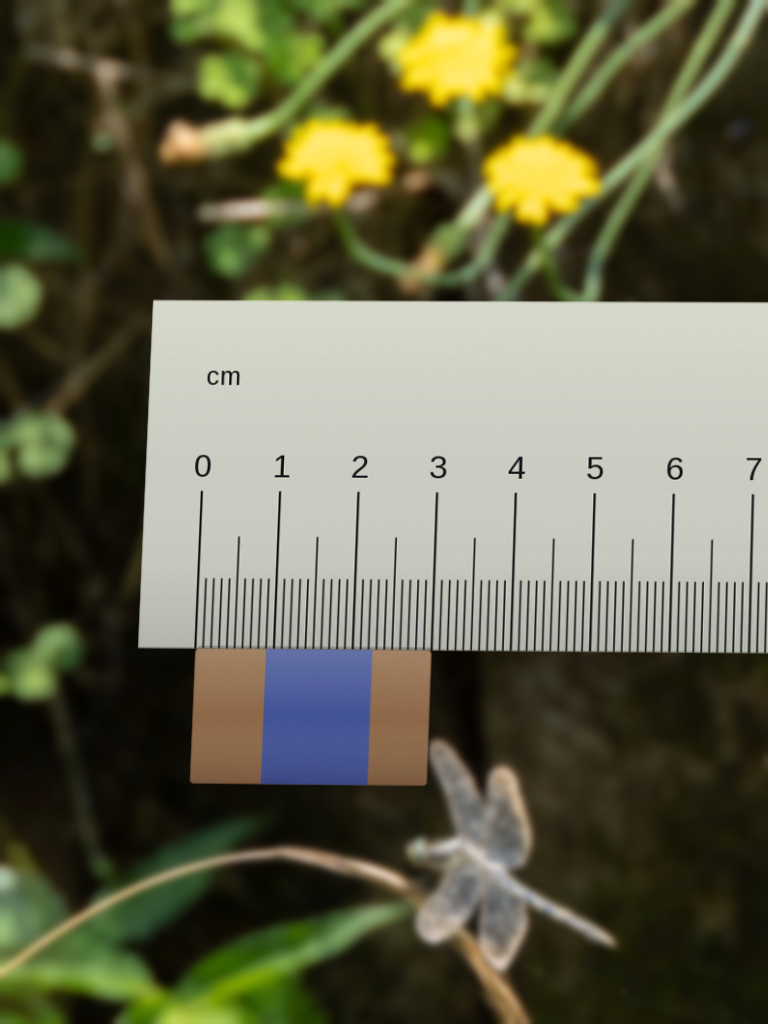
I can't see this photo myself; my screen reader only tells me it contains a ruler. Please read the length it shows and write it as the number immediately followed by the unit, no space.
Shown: 3cm
